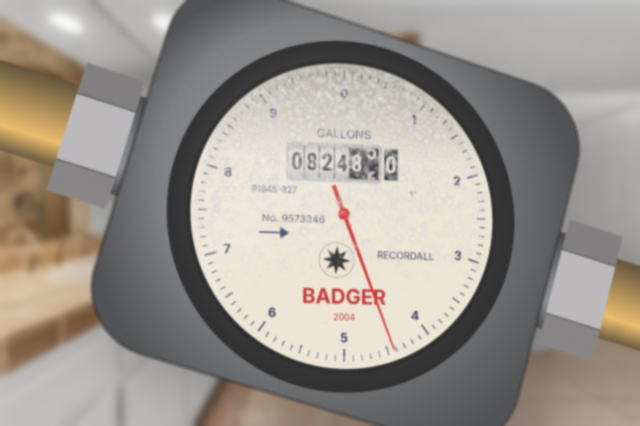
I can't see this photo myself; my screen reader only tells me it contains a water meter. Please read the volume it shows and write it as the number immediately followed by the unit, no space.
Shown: 824854.4gal
